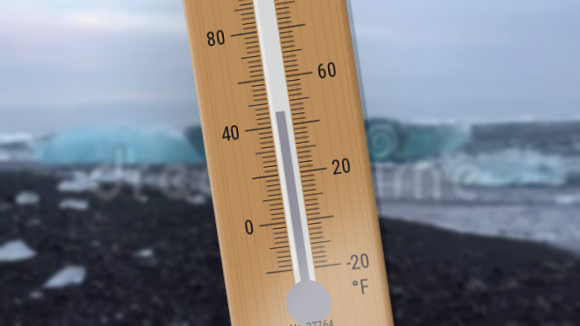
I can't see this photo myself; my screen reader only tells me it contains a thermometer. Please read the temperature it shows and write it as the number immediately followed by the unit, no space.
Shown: 46°F
